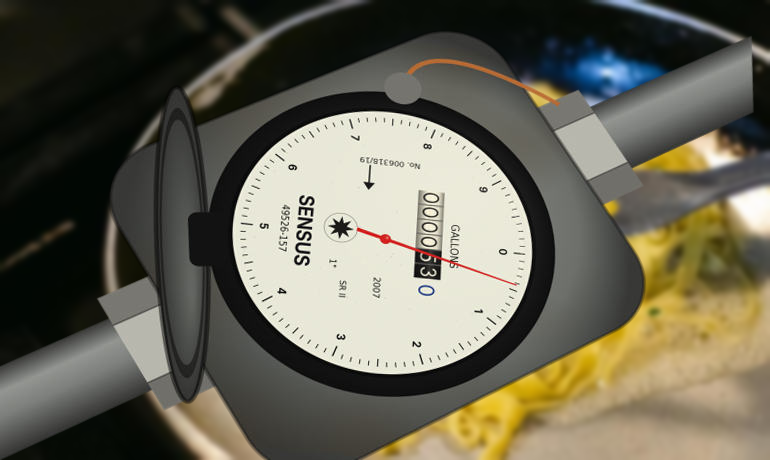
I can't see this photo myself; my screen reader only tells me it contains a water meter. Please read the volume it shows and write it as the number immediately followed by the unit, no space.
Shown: 530.4gal
